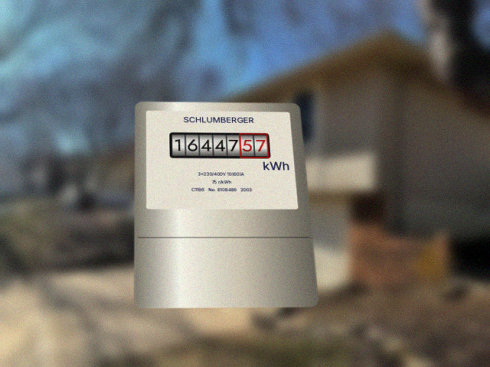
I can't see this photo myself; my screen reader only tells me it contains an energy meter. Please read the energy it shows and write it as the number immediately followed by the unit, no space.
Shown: 16447.57kWh
